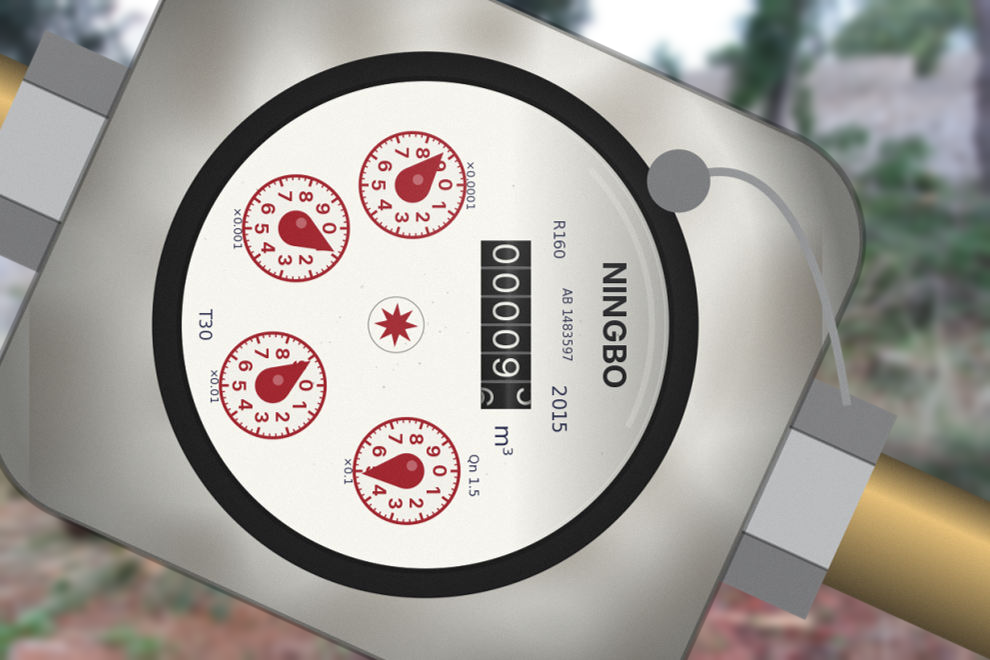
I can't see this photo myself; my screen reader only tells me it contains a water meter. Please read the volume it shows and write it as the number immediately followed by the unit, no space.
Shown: 95.4908m³
